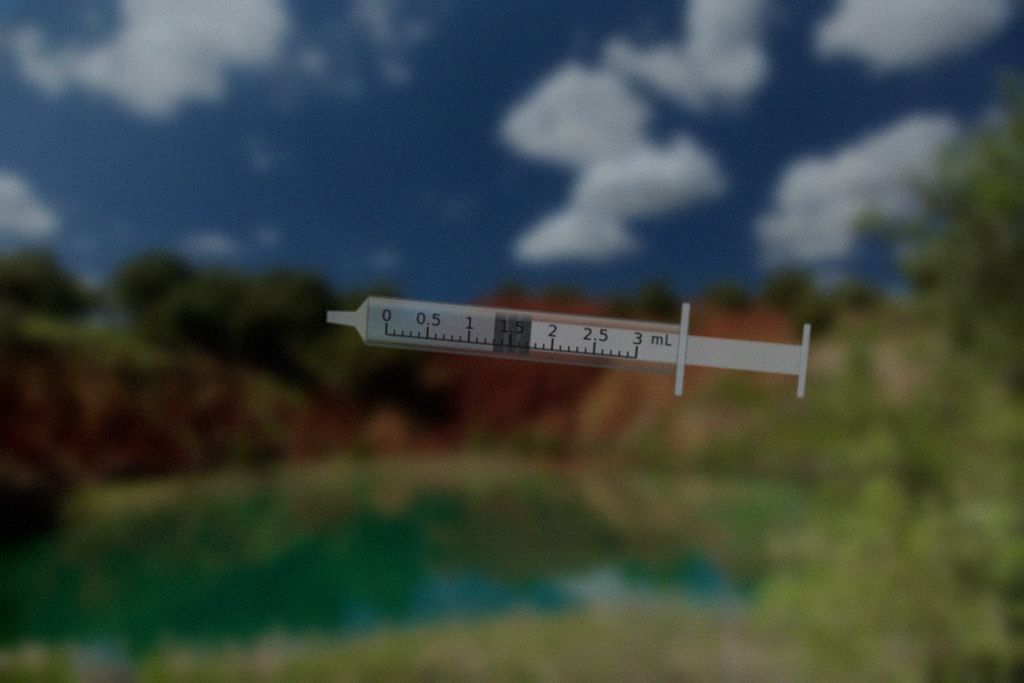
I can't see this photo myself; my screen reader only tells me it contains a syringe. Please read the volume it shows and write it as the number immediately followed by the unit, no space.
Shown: 1.3mL
